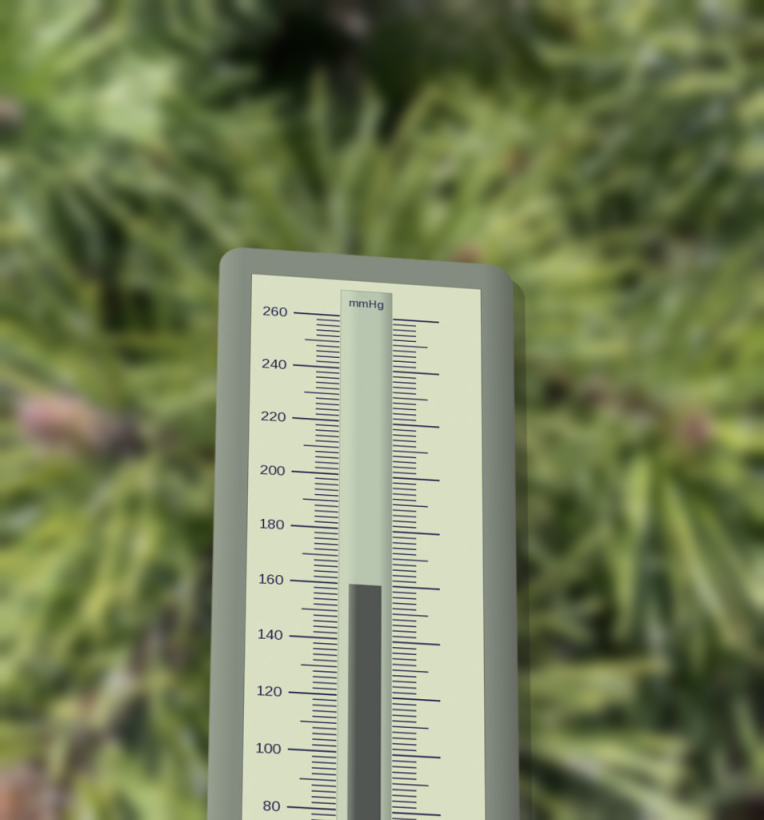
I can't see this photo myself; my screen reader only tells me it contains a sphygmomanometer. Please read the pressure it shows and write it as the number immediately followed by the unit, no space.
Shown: 160mmHg
